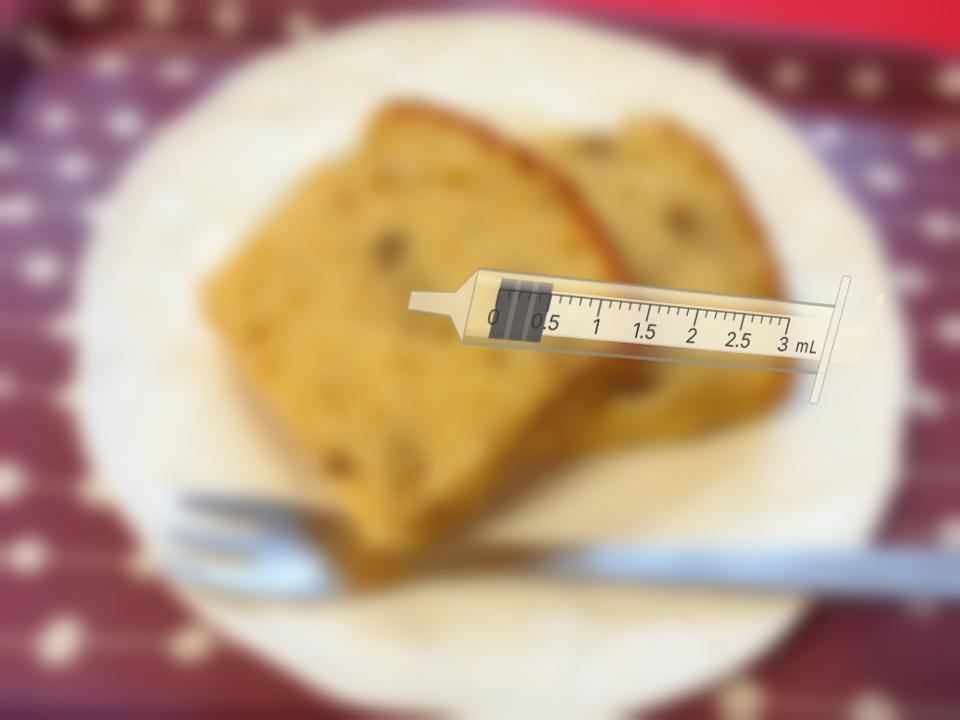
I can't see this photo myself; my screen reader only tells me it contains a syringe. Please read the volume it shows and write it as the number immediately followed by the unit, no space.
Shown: 0mL
